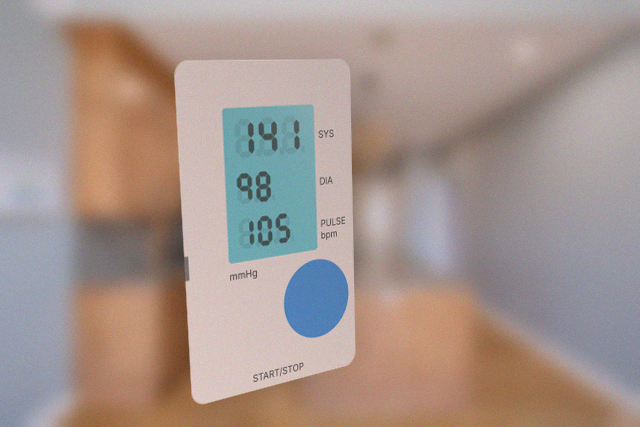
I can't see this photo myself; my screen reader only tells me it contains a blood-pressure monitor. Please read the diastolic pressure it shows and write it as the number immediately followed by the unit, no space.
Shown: 98mmHg
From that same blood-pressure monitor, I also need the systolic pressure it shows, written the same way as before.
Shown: 141mmHg
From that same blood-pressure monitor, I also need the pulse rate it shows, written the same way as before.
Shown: 105bpm
